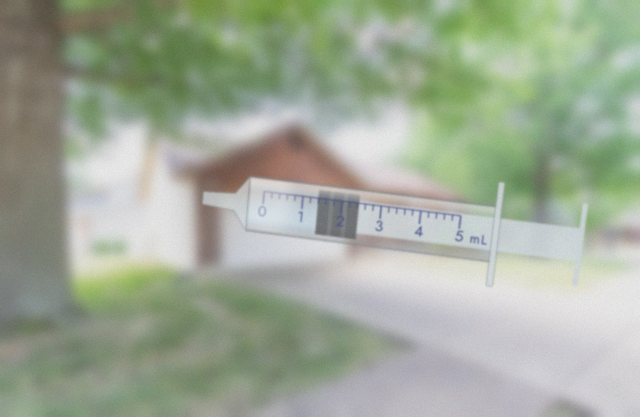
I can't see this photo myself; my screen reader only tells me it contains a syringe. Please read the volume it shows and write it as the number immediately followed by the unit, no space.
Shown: 1.4mL
